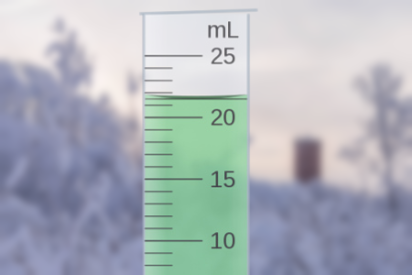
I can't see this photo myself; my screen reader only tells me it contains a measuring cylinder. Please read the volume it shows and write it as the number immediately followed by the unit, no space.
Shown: 21.5mL
